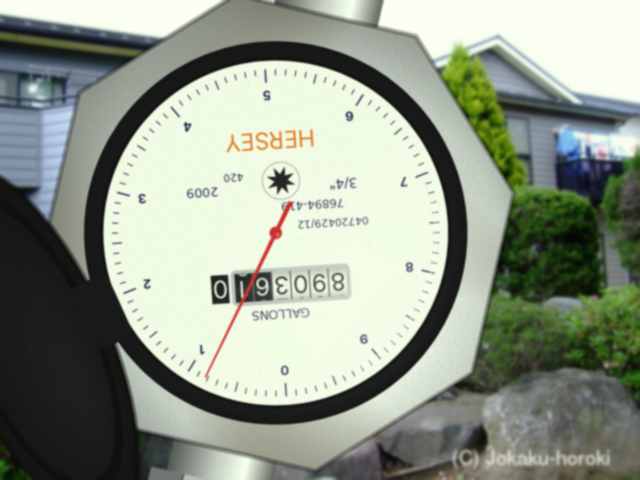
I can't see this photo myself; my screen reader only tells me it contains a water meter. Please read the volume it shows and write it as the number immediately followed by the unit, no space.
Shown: 8903610.8gal
